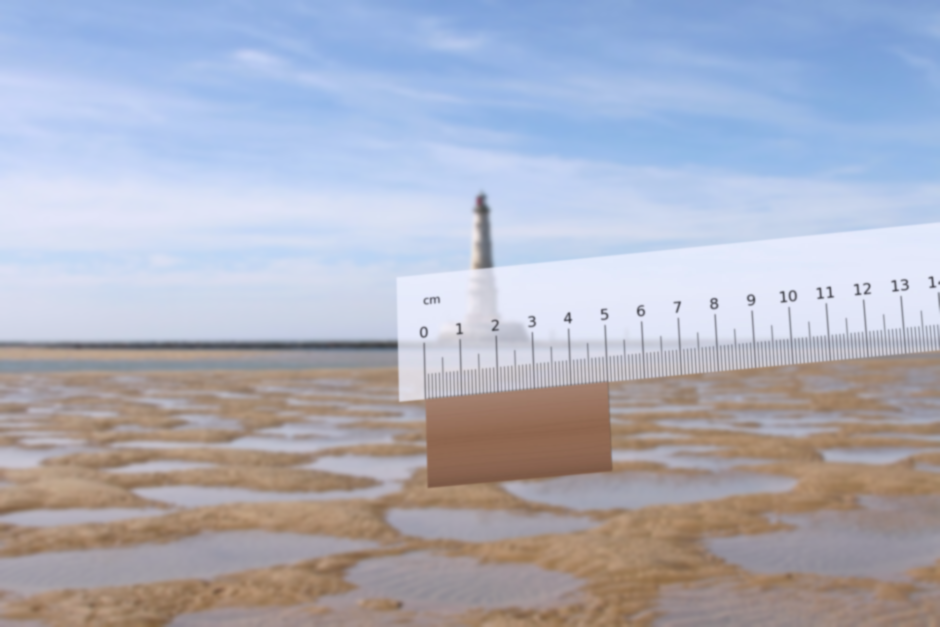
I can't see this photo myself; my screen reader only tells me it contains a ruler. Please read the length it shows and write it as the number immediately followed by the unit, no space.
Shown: 5cm
